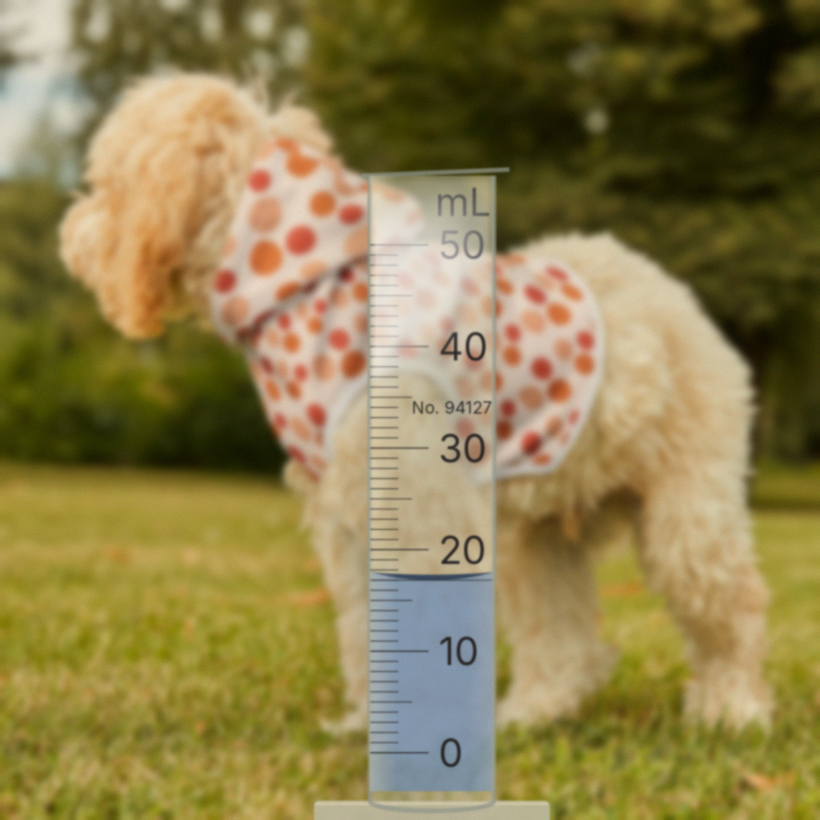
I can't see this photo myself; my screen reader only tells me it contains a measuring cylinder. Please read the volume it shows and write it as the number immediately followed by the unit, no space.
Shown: 17mL
